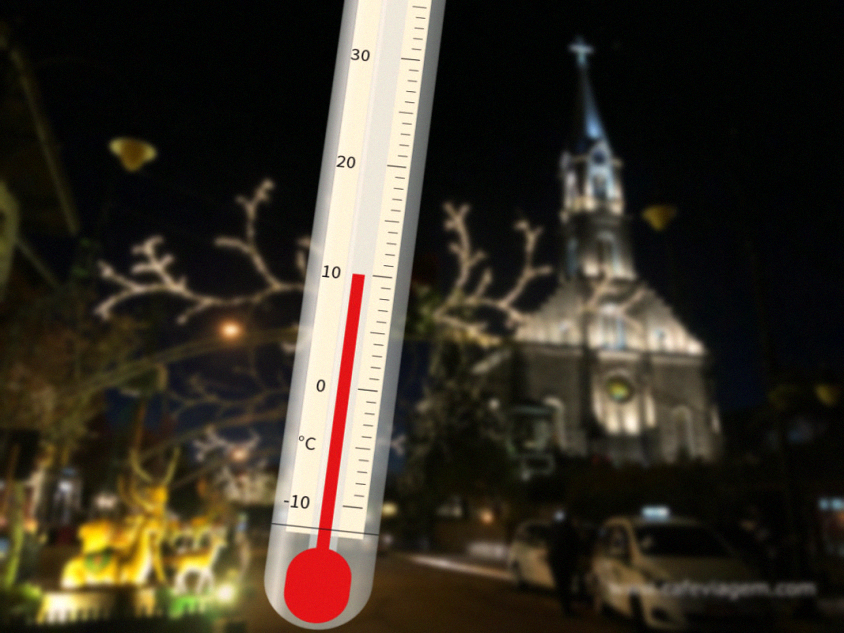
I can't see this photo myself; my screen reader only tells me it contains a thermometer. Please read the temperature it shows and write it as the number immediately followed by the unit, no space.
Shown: 10°C
